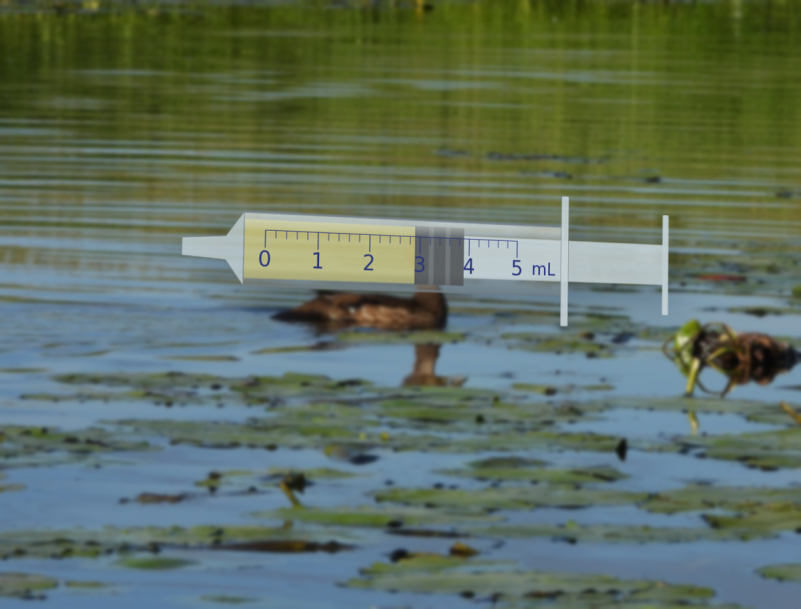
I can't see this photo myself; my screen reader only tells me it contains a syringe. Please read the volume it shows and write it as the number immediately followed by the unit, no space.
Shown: 2.9mL
